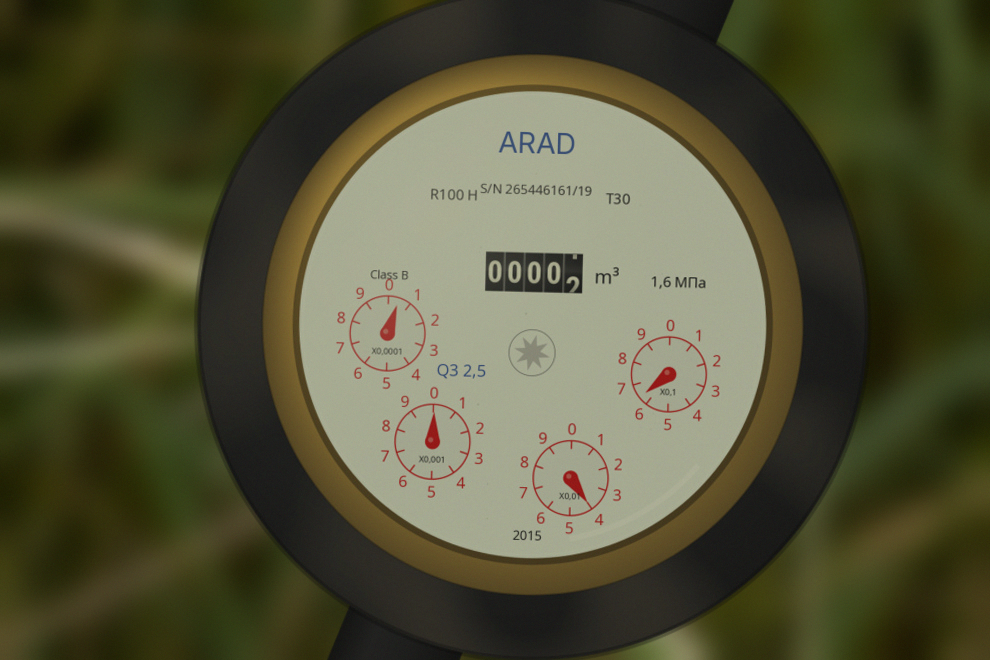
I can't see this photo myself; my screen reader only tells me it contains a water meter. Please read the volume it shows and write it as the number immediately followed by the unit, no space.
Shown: 1.6400m³
